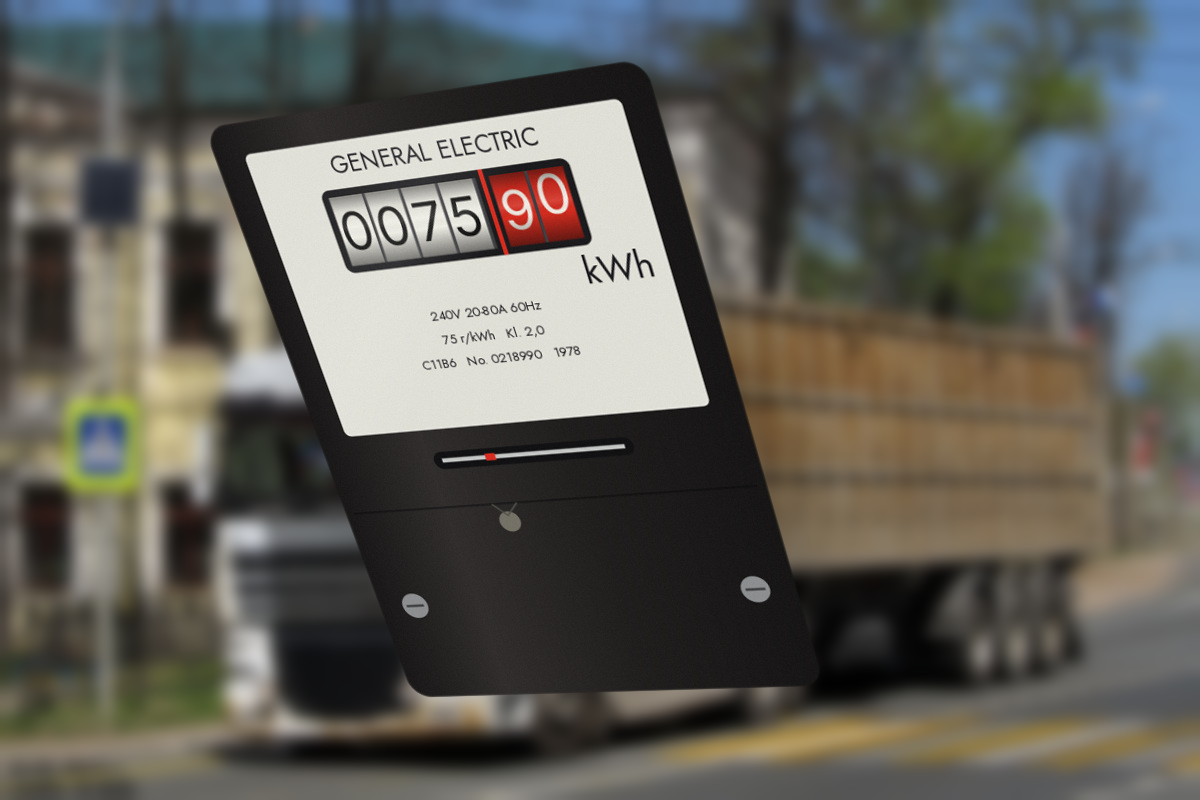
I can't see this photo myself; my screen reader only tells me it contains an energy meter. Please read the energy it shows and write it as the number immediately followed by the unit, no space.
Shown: 75.90kWh
